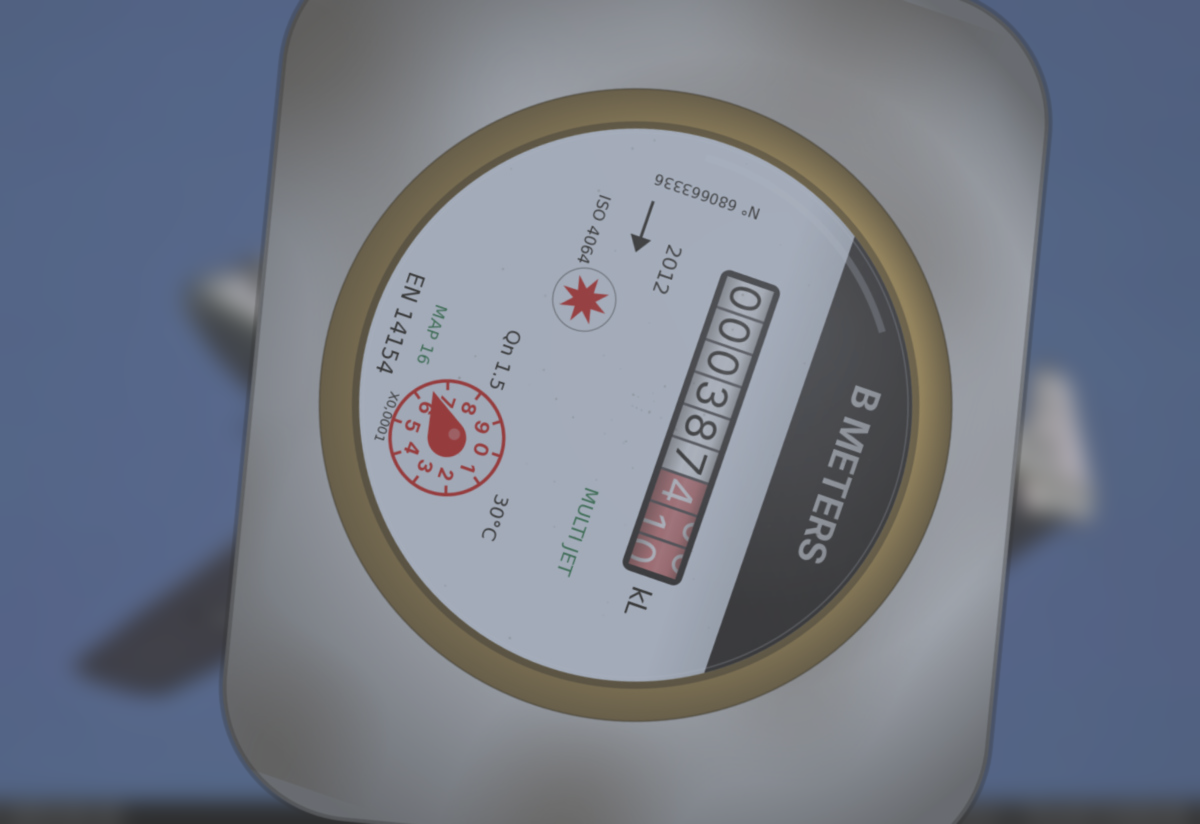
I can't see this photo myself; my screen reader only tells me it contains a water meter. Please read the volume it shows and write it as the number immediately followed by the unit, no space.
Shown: 387.4096kL
